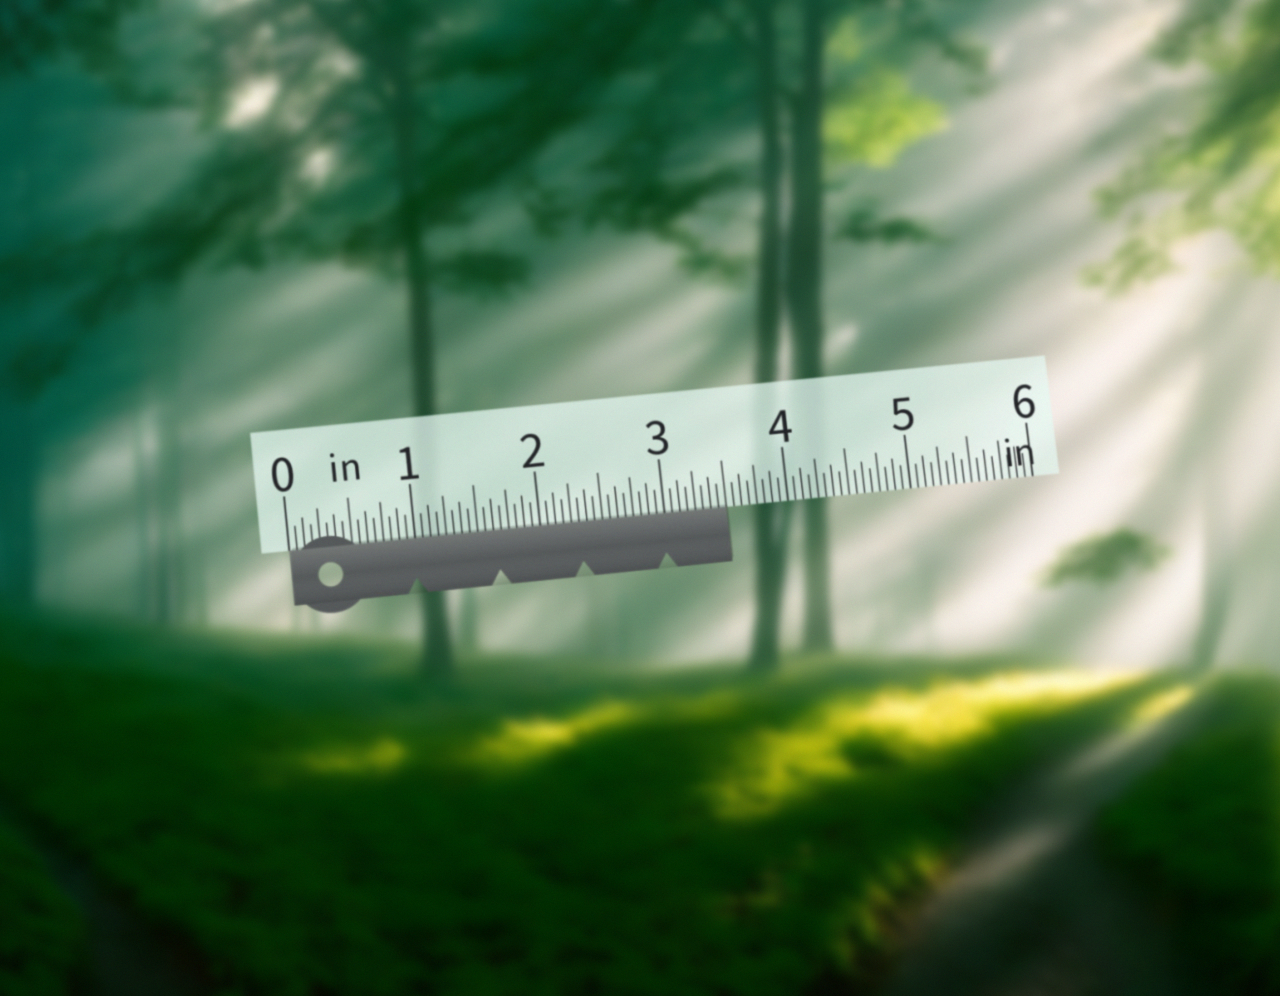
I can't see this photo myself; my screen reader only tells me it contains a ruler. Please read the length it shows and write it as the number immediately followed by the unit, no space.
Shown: 3.5in
